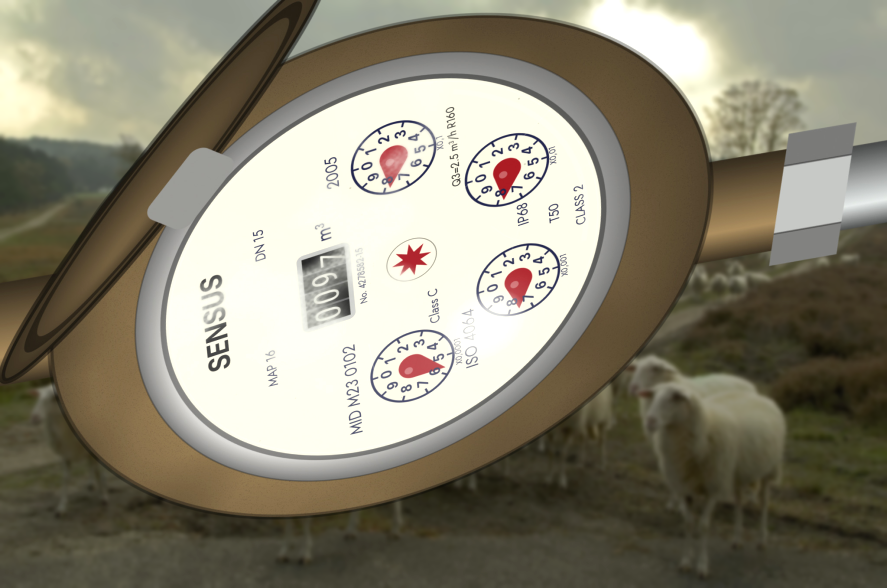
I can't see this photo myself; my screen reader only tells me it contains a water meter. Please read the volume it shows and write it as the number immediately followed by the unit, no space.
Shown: 96.7775m³
